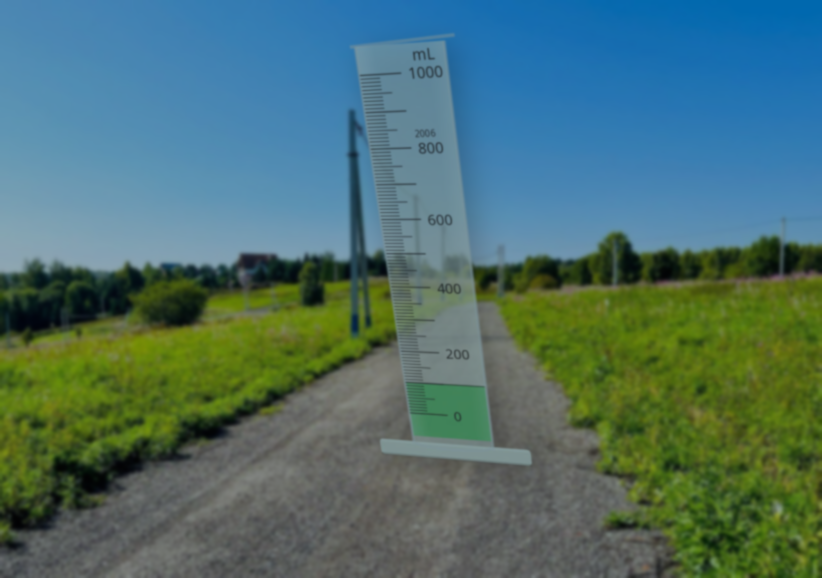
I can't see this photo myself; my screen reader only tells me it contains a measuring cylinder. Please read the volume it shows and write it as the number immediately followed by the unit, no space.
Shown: 100mL
